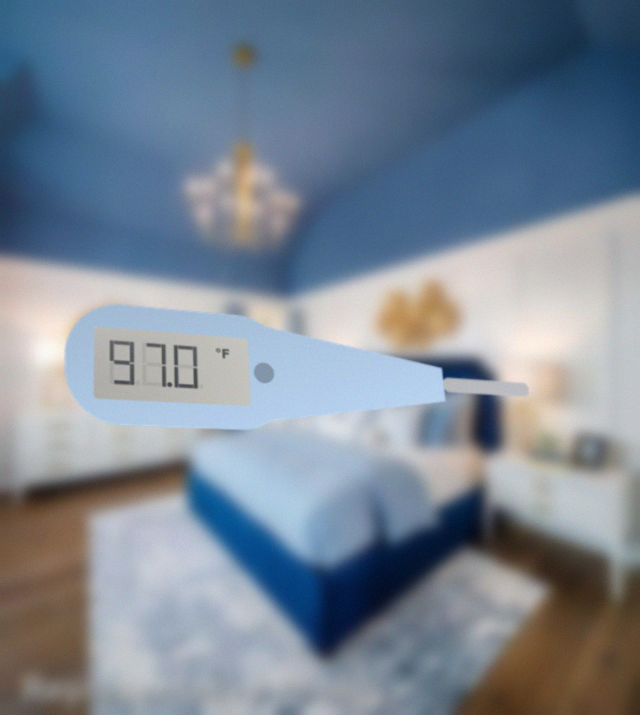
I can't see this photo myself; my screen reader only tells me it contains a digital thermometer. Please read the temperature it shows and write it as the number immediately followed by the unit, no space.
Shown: 97.0°F
